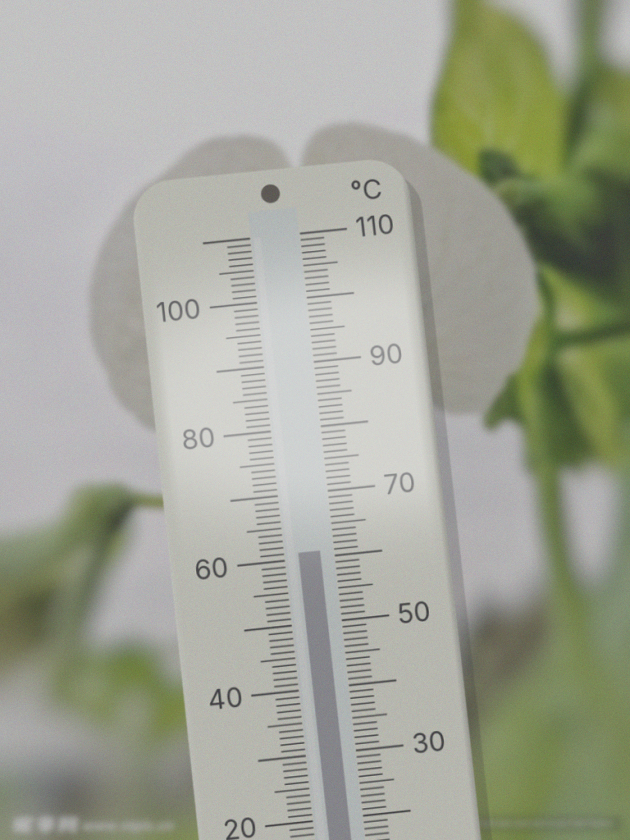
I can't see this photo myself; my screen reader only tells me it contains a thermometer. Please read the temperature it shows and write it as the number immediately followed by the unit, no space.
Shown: 61°C
